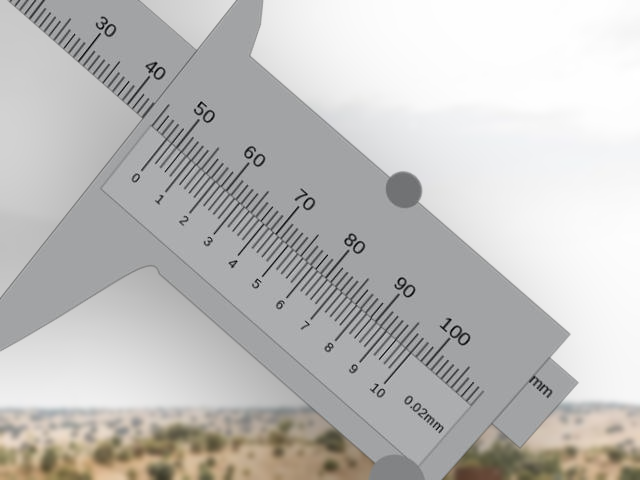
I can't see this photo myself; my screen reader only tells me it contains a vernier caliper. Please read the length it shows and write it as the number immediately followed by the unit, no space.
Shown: 48.0mm
